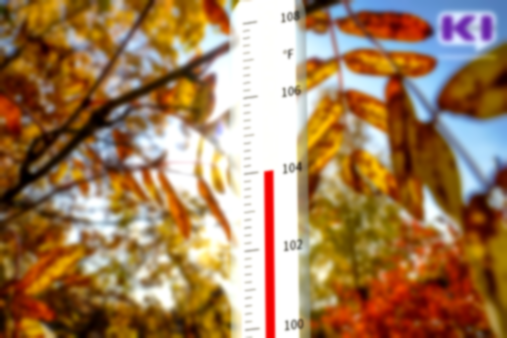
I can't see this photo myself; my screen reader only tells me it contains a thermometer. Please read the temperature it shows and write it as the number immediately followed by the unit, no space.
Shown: 104°F
